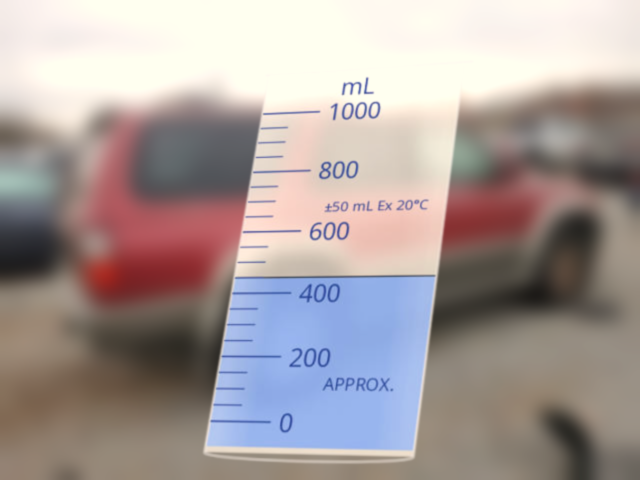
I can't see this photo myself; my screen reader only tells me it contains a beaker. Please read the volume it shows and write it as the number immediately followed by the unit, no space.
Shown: 450mL
